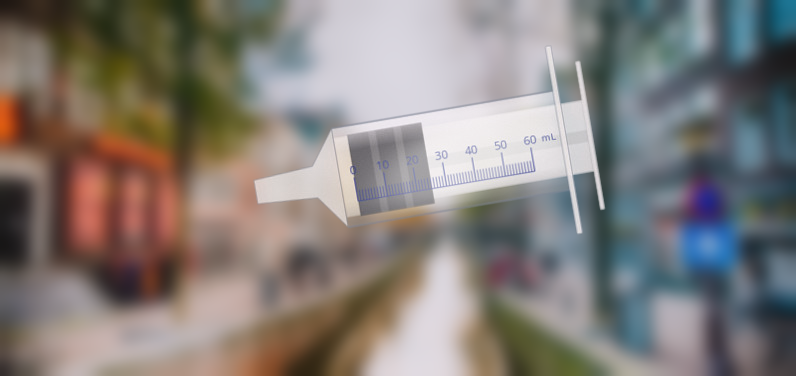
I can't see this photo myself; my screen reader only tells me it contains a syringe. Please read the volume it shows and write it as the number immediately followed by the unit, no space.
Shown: 0mL
